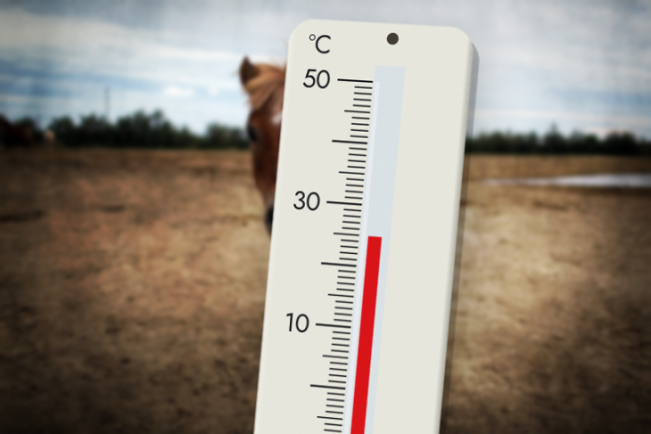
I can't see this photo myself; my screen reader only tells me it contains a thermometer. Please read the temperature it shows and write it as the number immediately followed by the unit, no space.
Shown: 25°C
